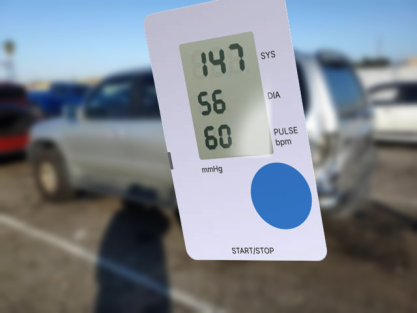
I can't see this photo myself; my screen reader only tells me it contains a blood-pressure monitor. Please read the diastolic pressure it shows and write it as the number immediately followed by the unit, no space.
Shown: 56mmHg
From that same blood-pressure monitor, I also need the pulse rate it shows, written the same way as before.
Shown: 60bpm
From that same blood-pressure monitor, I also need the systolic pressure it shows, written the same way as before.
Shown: 147mmHg
